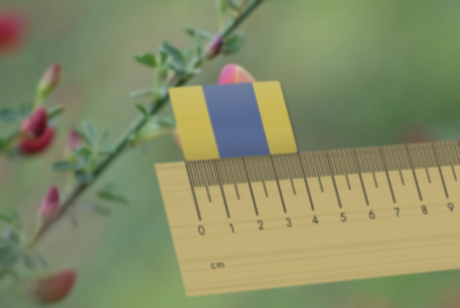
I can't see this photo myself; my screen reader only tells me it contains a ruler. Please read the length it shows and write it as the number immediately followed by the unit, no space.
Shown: 4cm
